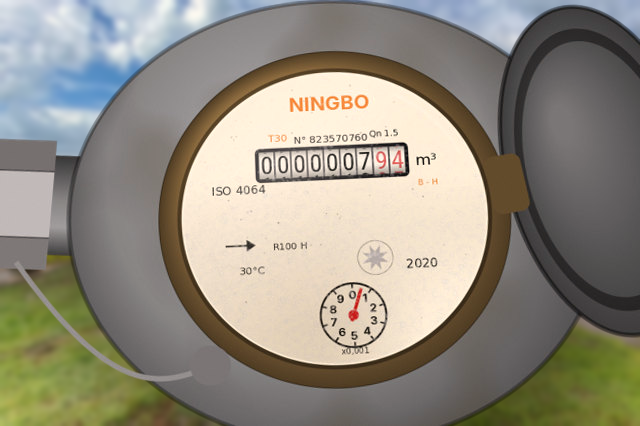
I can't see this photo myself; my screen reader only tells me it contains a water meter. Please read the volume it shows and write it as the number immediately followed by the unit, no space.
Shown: 7.940m³
